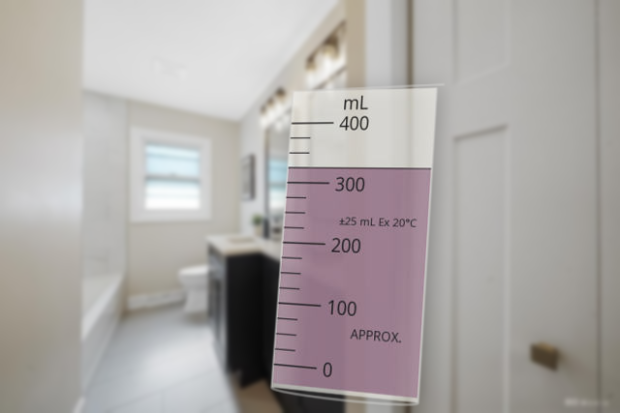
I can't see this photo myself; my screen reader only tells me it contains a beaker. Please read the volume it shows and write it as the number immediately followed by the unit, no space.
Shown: 325mL
